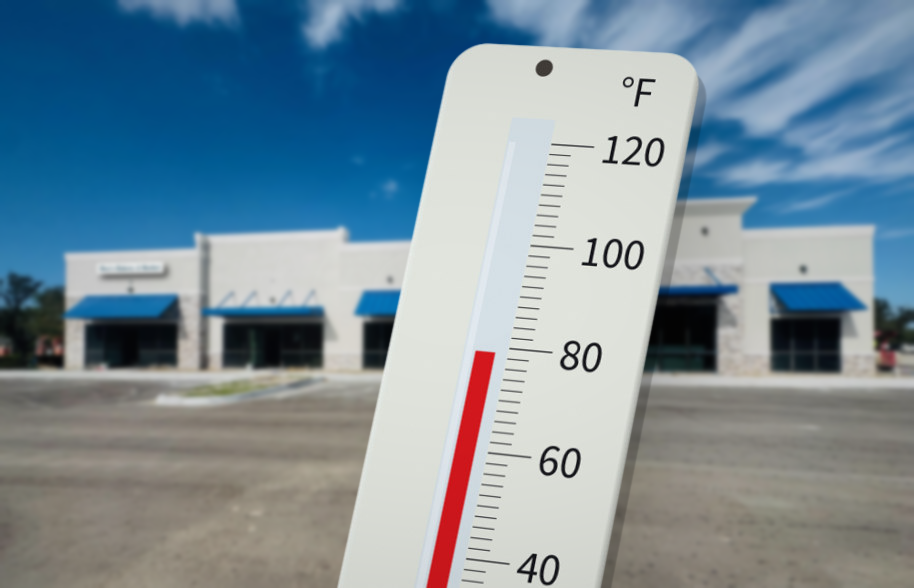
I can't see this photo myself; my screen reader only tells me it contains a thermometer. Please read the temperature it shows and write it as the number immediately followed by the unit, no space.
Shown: 79°F
